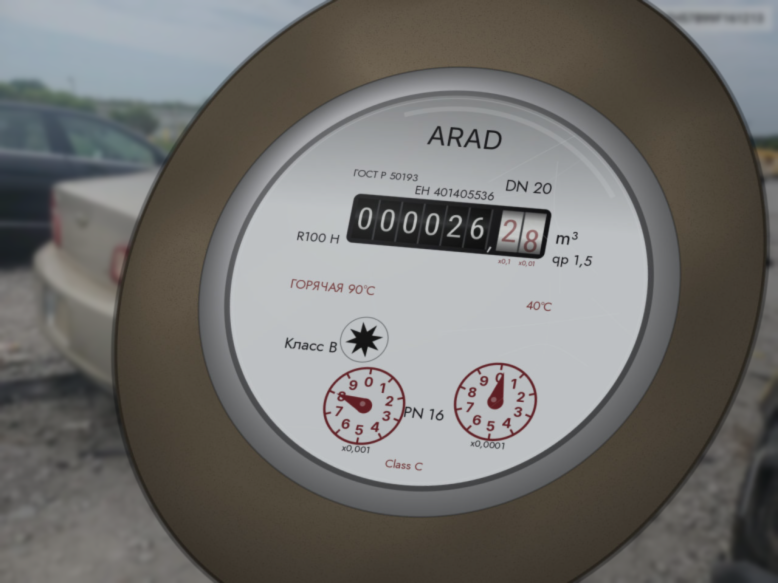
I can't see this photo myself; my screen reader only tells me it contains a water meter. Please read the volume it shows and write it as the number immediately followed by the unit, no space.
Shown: 26.2780m³
